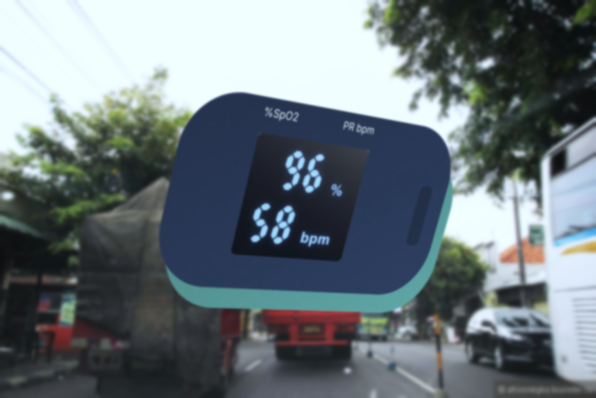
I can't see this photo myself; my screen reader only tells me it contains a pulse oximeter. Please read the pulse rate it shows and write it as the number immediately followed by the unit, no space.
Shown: 58bpm
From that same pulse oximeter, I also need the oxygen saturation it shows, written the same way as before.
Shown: 96%
